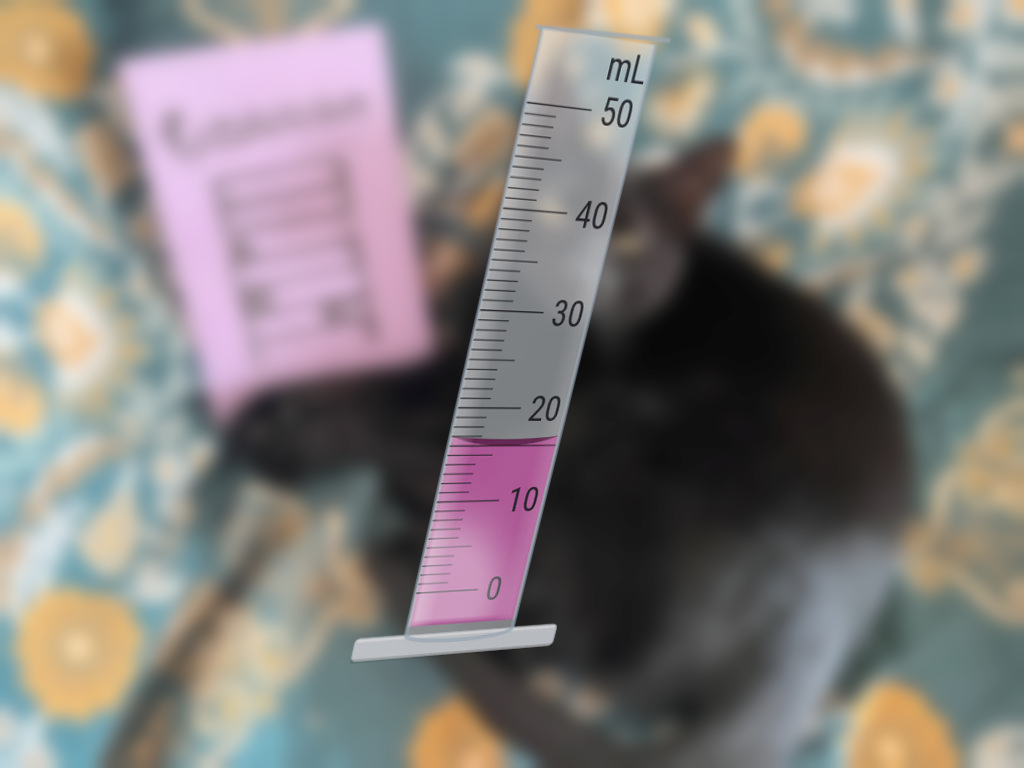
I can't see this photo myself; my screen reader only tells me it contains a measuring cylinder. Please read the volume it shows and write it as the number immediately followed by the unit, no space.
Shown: 16mL
